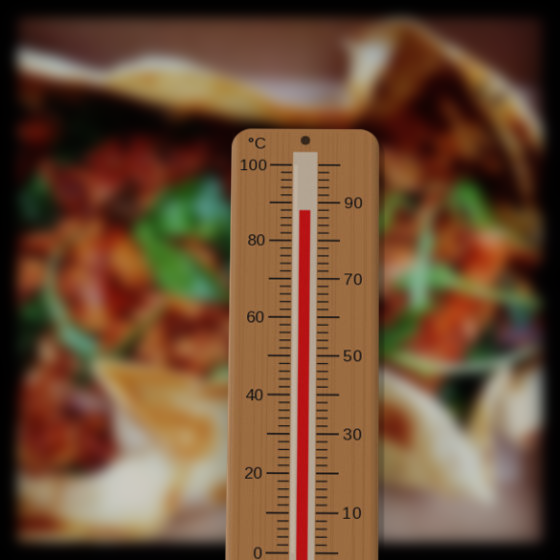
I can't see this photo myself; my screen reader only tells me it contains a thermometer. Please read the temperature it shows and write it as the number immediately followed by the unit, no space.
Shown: 88°C
